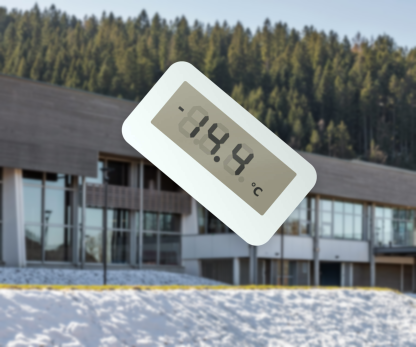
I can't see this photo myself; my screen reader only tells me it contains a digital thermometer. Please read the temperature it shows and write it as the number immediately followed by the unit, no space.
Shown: -14.4°C
